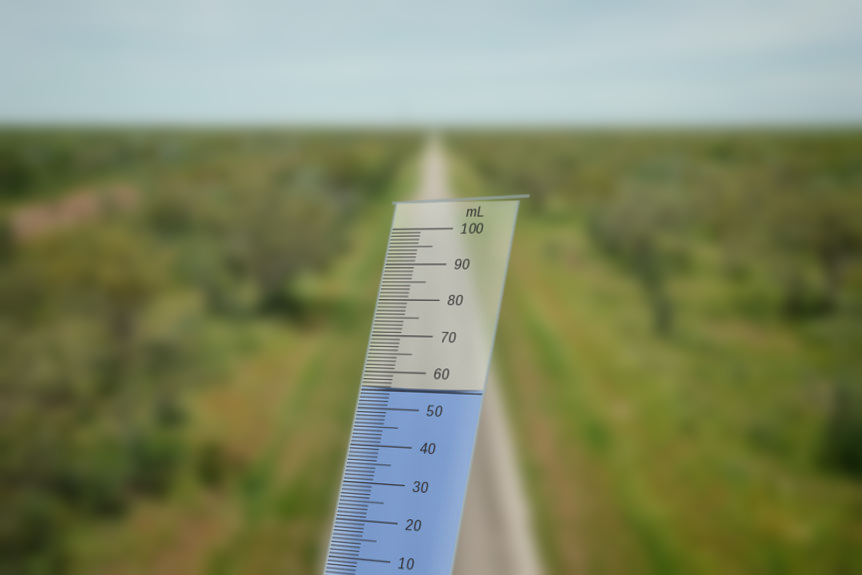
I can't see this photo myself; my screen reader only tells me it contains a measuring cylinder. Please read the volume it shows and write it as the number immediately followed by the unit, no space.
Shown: 55mL
